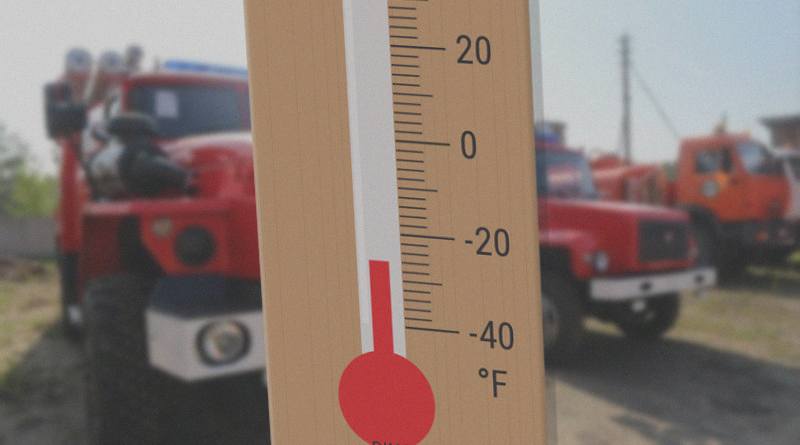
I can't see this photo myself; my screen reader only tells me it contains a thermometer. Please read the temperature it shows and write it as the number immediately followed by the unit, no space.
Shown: -26°F
